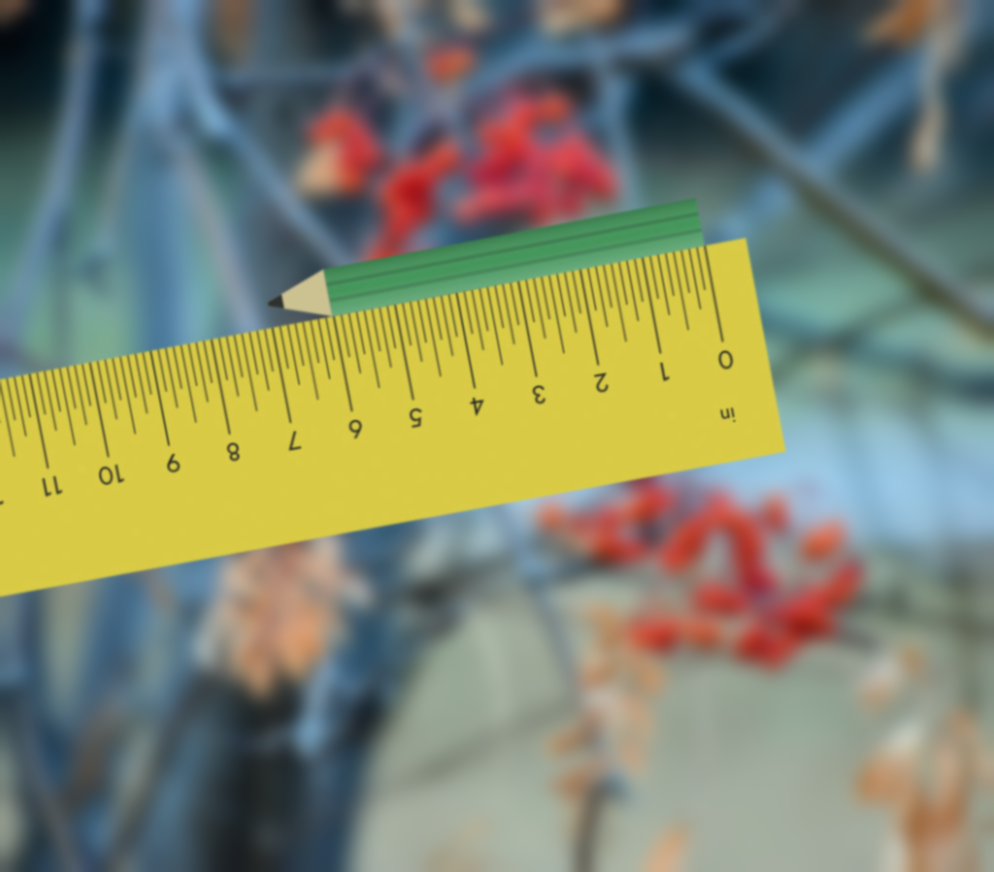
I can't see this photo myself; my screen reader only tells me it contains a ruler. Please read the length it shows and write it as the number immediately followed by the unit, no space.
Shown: 7in
